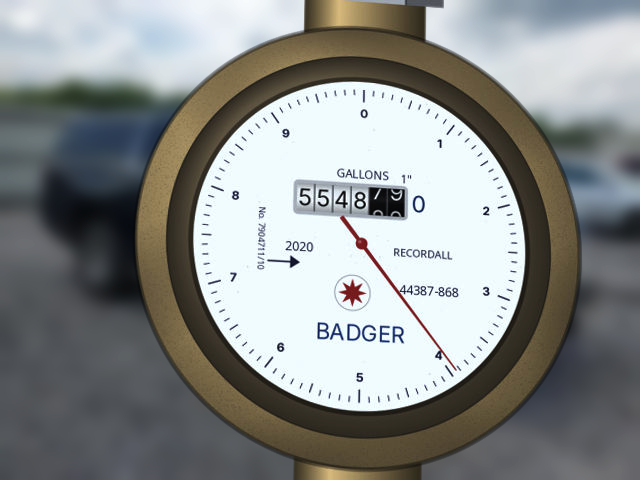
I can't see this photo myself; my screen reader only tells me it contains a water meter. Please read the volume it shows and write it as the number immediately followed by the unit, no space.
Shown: 5548793.9gal
